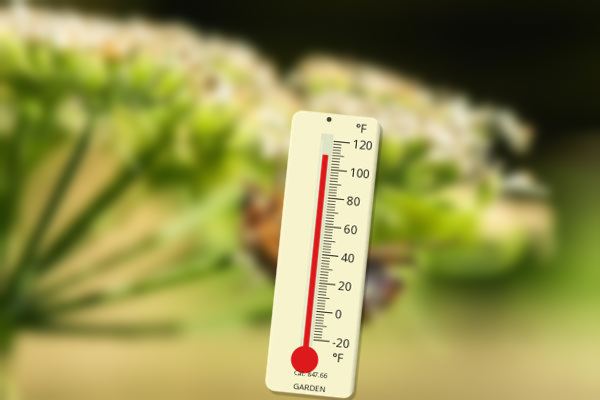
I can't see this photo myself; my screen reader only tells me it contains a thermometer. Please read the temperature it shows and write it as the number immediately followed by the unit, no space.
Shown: 110°F
